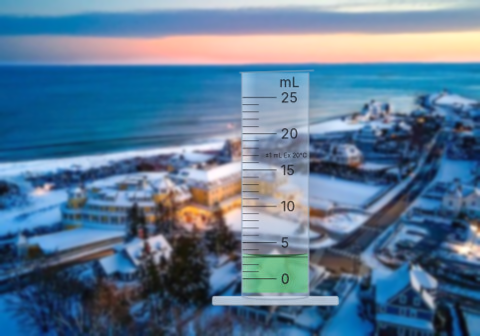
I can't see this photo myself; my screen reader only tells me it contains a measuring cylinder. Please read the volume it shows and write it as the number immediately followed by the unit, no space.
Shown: 3mL
